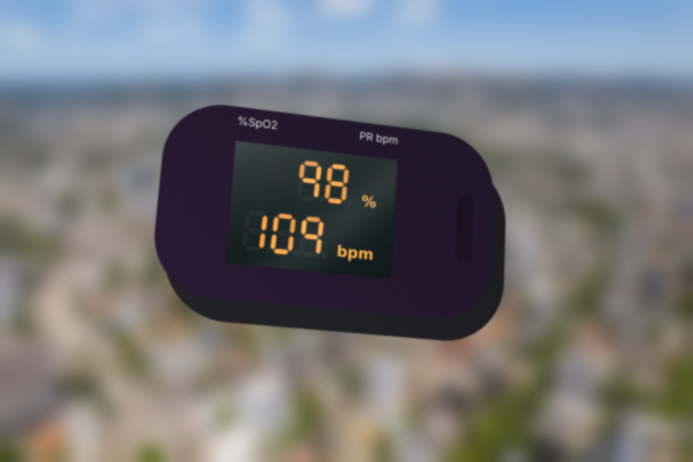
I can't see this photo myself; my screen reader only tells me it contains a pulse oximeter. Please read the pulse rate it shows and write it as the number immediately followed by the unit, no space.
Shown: 109bpm
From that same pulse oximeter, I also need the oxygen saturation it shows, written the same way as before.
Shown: 98%
